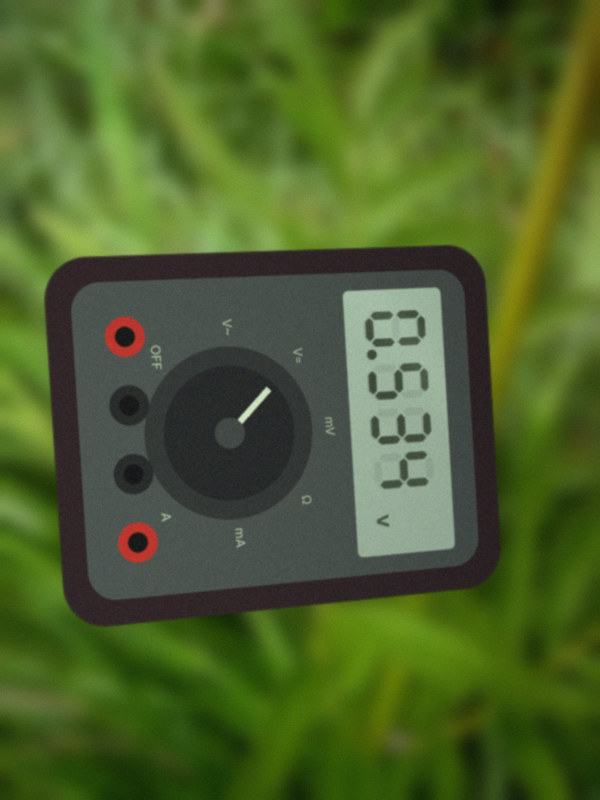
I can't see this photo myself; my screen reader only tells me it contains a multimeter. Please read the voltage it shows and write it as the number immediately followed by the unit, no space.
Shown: 0.534V
